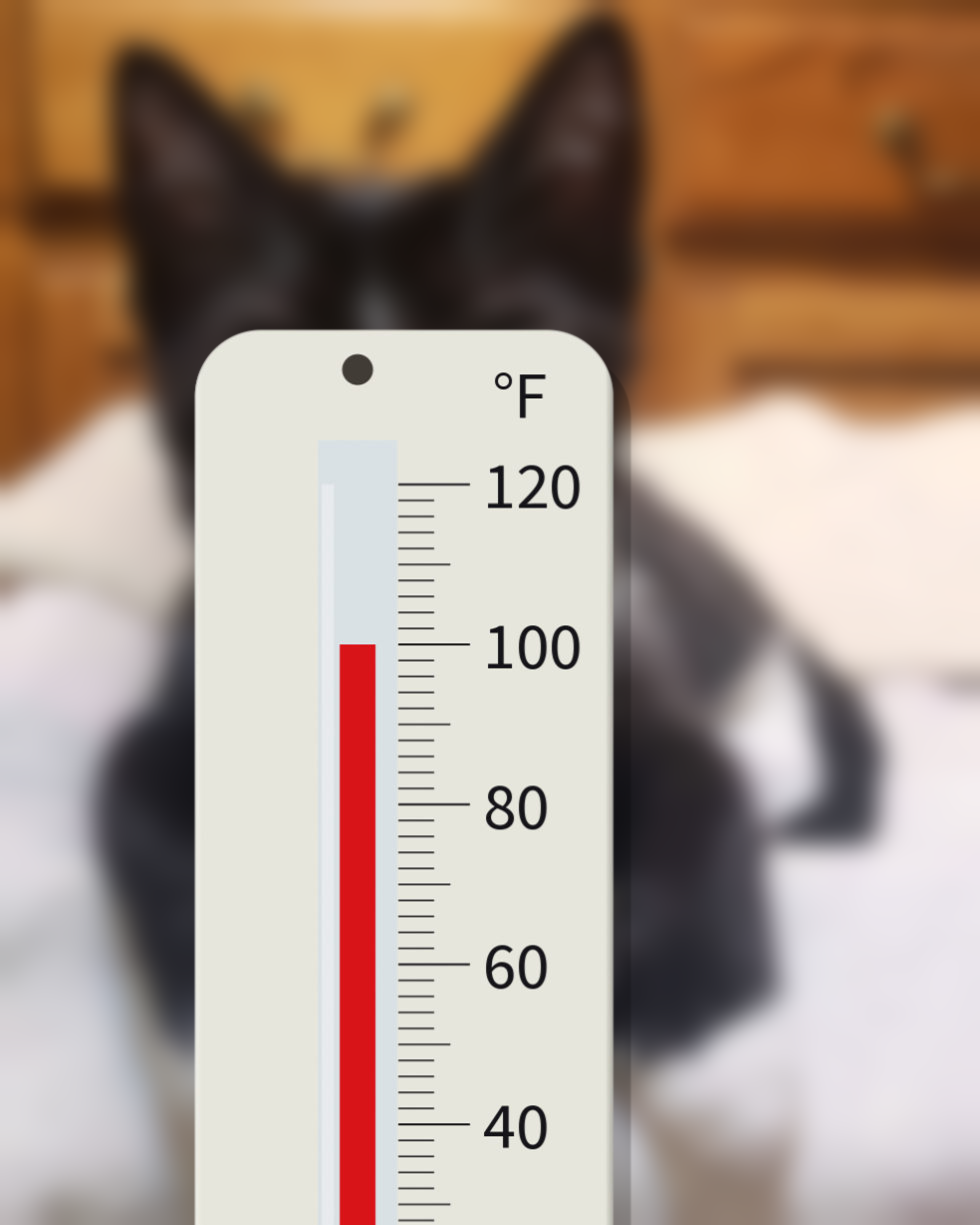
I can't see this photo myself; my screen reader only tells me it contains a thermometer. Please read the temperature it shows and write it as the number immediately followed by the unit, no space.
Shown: 100°F
